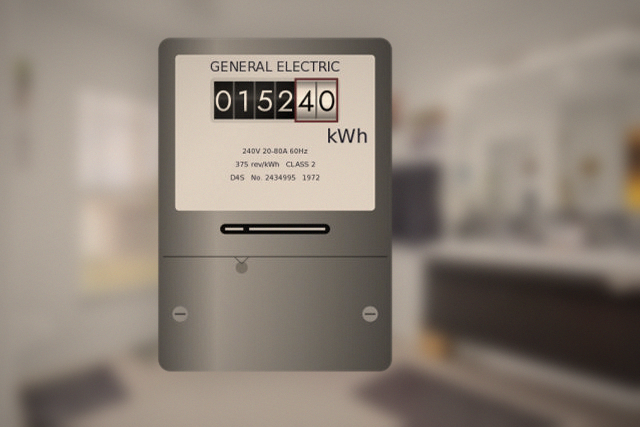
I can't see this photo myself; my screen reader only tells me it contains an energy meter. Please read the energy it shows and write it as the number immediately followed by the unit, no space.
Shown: 152.40kWh
